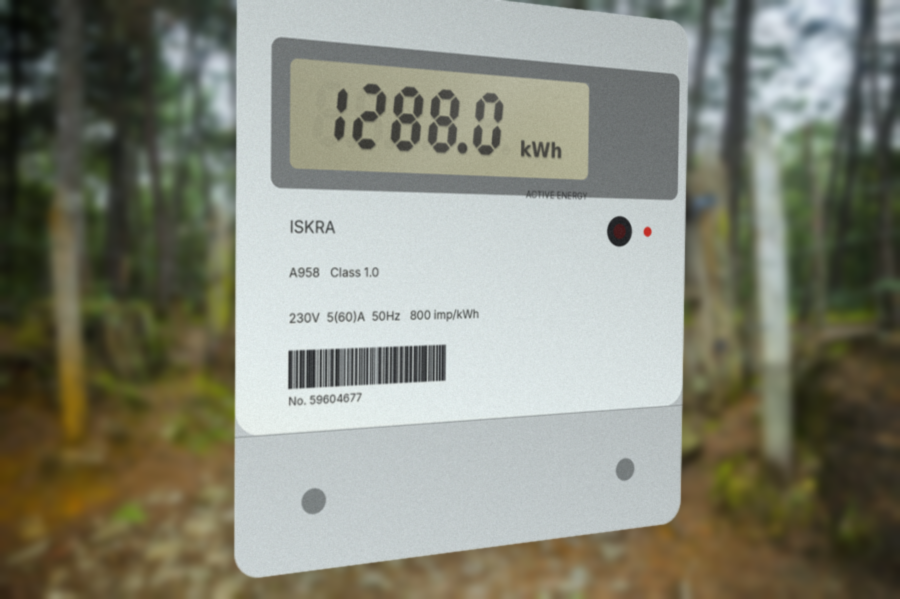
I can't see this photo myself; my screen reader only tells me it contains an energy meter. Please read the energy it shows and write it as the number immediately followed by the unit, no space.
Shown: 1288.0kWh
